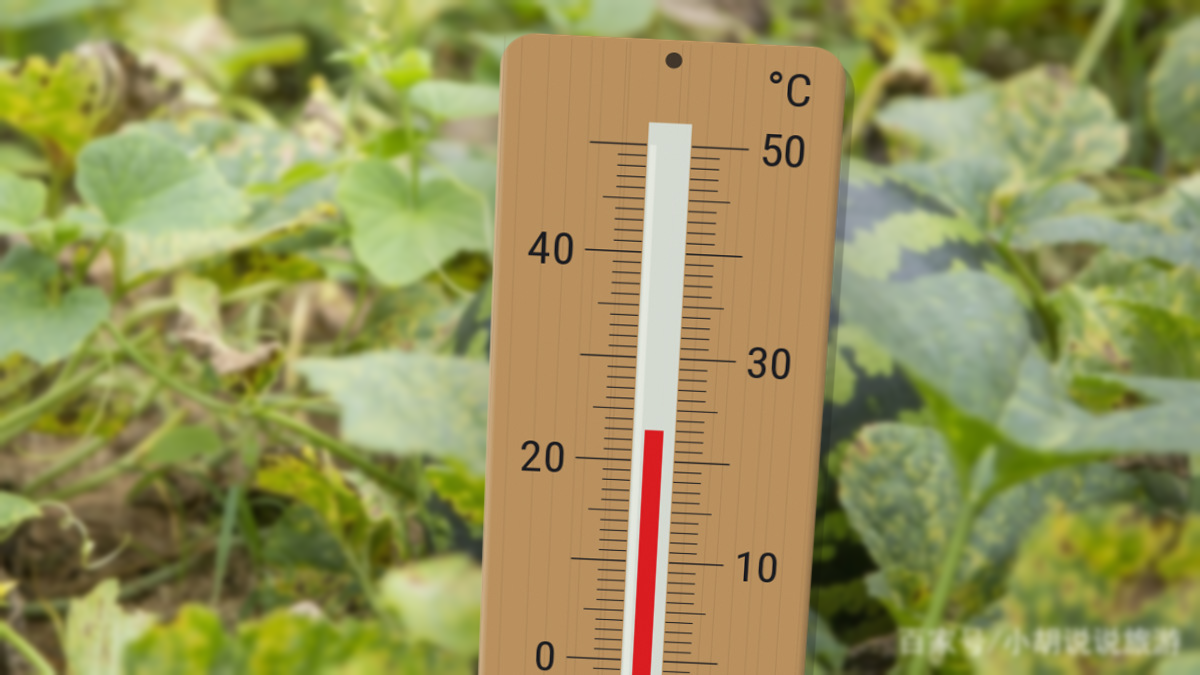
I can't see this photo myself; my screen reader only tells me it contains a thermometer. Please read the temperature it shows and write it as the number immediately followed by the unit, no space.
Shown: 23°C
